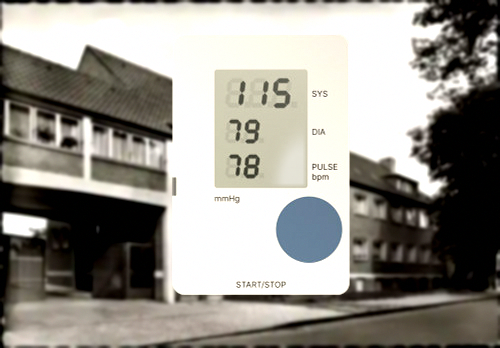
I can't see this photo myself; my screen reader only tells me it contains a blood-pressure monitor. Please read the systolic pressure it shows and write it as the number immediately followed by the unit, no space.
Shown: 115mmHg
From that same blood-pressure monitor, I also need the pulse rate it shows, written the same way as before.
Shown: 78bpm
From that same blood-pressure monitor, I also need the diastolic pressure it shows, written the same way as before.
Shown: 79mmHg
